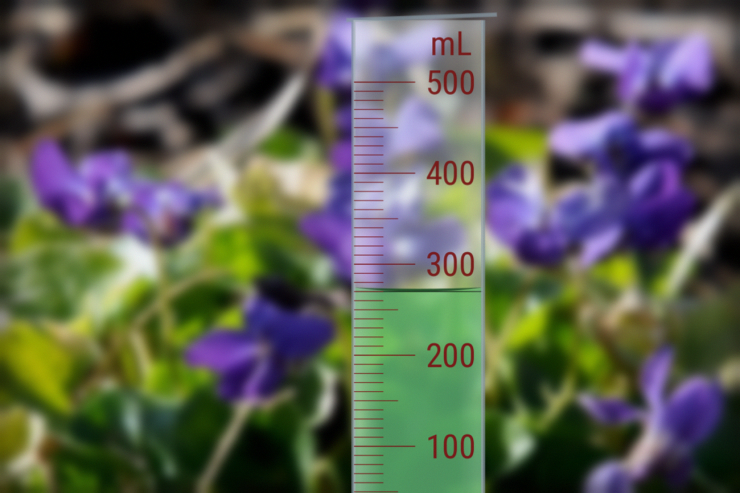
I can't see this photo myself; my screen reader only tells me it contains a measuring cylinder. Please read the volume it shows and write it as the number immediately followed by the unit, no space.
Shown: 270mL
